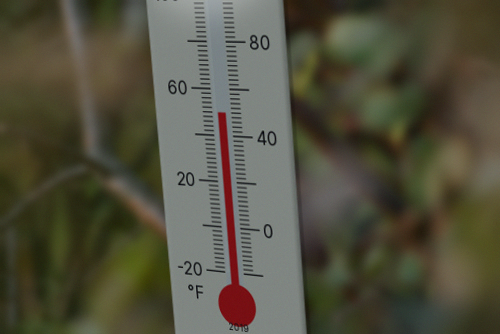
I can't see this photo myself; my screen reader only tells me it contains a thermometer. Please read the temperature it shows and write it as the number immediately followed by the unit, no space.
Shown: 50°F
